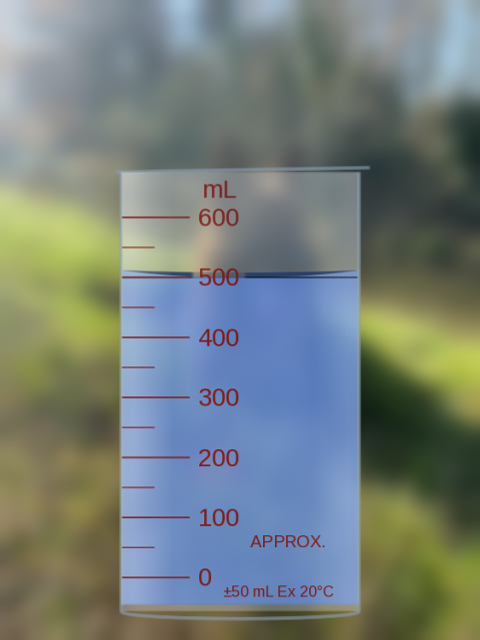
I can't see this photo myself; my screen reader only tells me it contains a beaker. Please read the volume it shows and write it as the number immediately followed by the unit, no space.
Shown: 500mL
